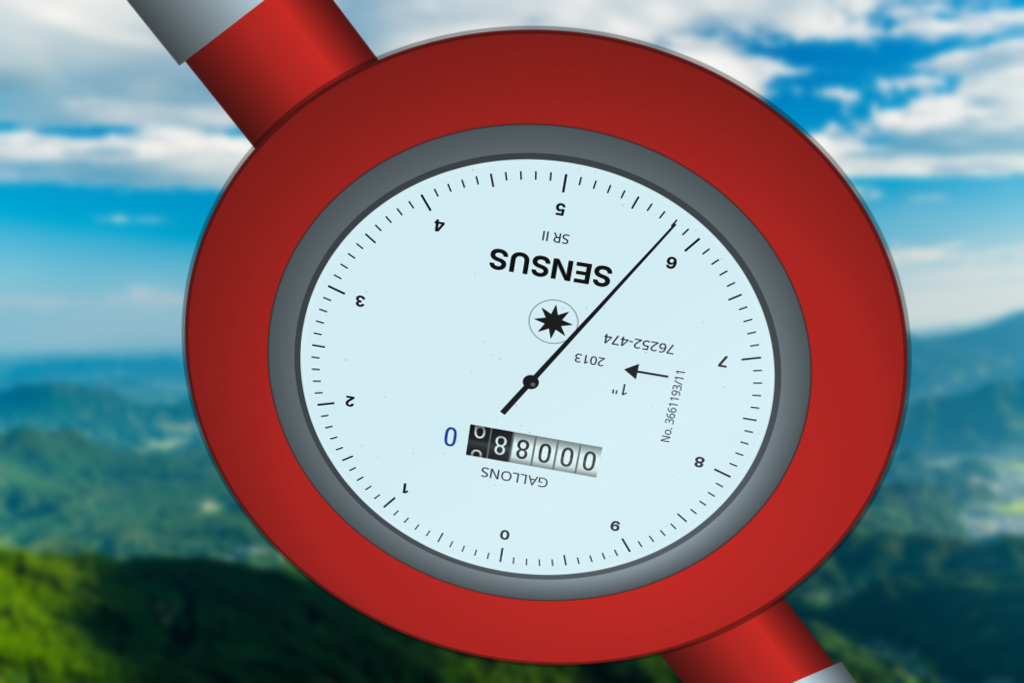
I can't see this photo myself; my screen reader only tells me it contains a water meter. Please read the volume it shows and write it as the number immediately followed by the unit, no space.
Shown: 8885.8gal
